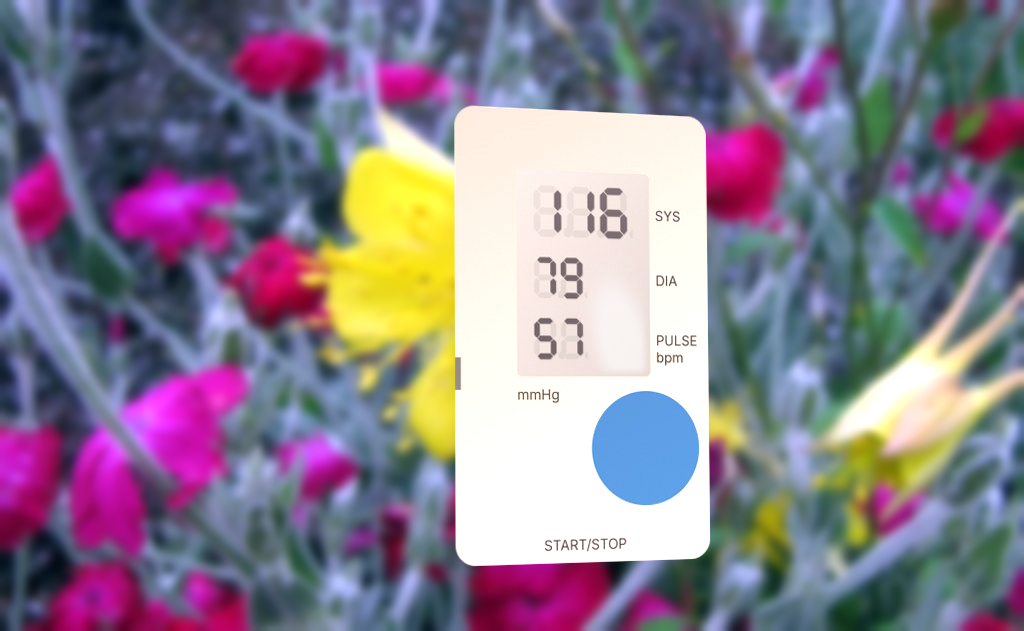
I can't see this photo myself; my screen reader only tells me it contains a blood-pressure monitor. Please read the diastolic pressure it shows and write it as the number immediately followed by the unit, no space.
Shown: 79mmHg
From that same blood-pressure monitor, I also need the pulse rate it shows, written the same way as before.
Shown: 57bpm
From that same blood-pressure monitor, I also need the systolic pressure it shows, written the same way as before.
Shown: 116mmHg
